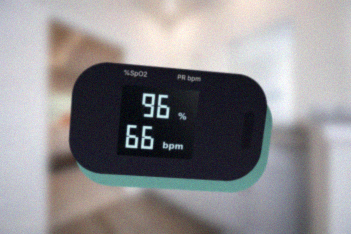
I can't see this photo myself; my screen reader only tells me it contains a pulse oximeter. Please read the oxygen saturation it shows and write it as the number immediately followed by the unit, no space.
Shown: 96%
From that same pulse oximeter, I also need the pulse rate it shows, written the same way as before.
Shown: 66bpm
